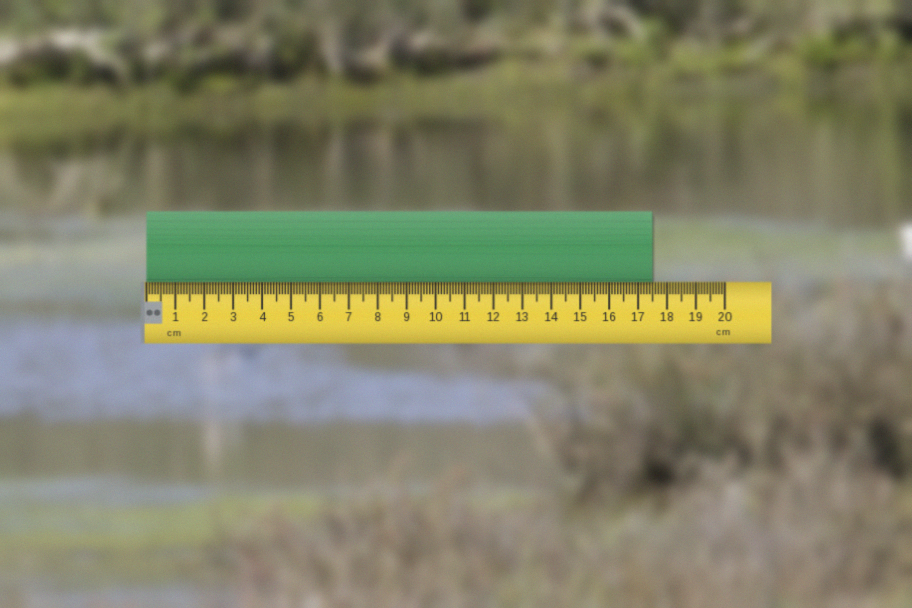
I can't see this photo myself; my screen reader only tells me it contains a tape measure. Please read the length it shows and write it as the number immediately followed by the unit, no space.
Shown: 17.5cm
